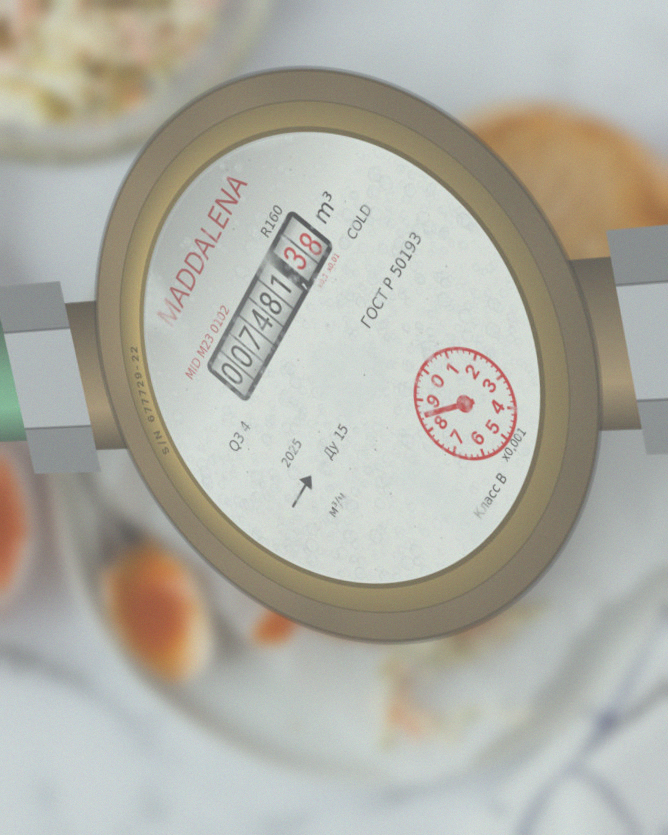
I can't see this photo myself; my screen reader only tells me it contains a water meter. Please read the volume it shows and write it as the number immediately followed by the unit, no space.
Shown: 7481.378m³
